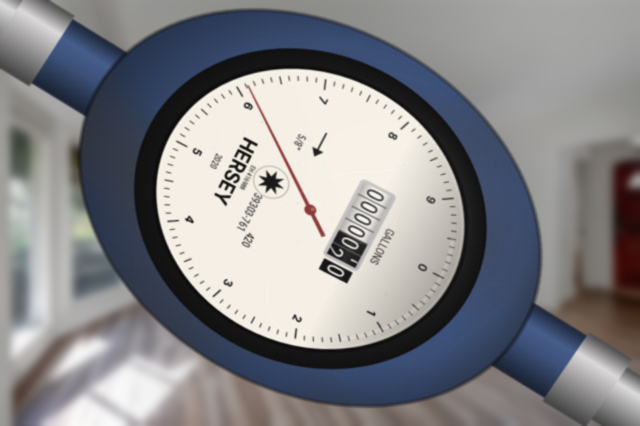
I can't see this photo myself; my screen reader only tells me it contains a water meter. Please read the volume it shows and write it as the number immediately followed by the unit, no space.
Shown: 16.1gal
